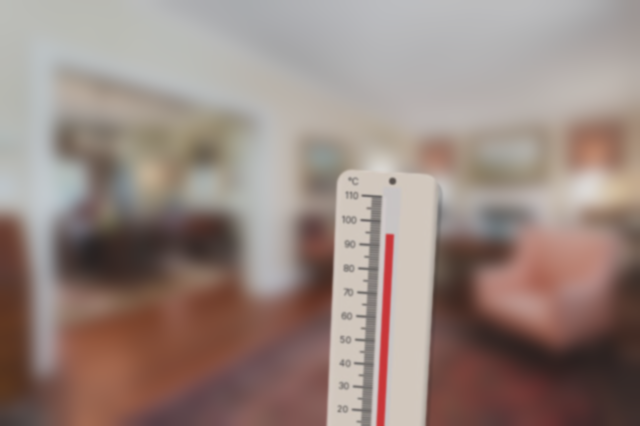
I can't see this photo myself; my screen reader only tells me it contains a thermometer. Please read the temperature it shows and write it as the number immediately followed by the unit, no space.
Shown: 95°C
